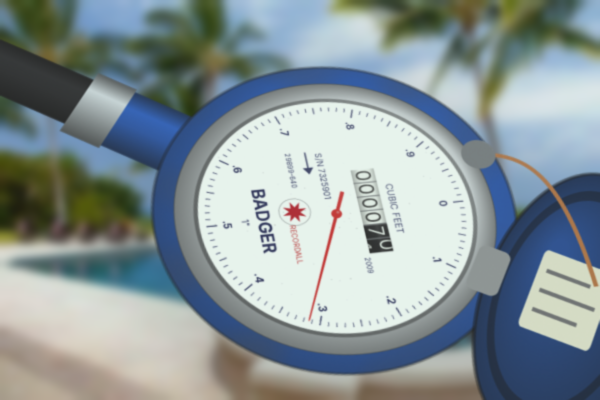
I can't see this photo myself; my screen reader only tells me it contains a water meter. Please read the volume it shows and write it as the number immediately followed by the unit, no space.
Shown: 70.31ft³
